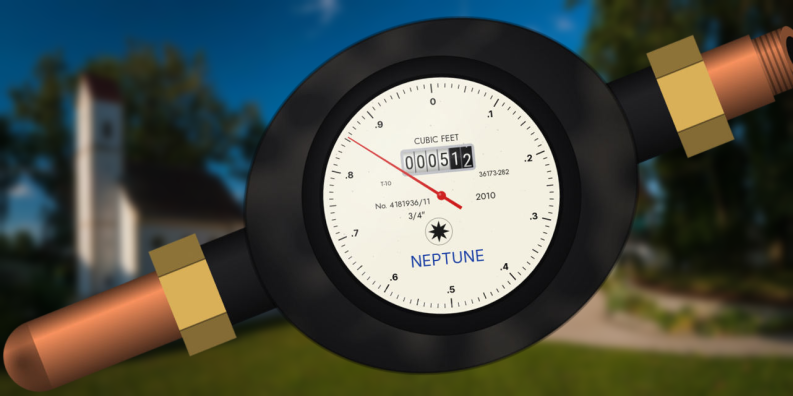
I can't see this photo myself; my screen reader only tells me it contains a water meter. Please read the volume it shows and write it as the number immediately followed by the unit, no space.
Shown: 511.85ft³
